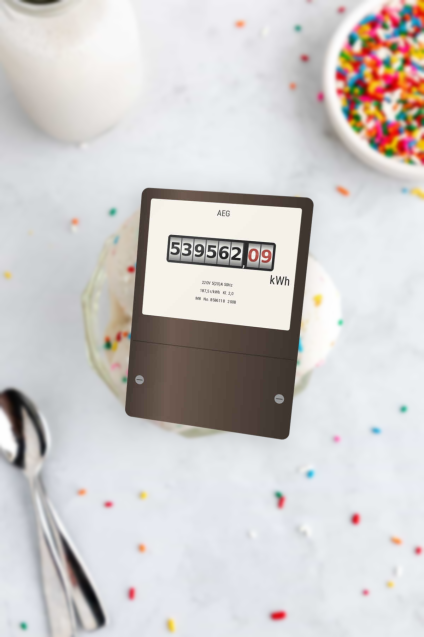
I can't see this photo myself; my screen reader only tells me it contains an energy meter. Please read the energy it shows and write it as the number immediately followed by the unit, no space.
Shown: 539562.09kWh
